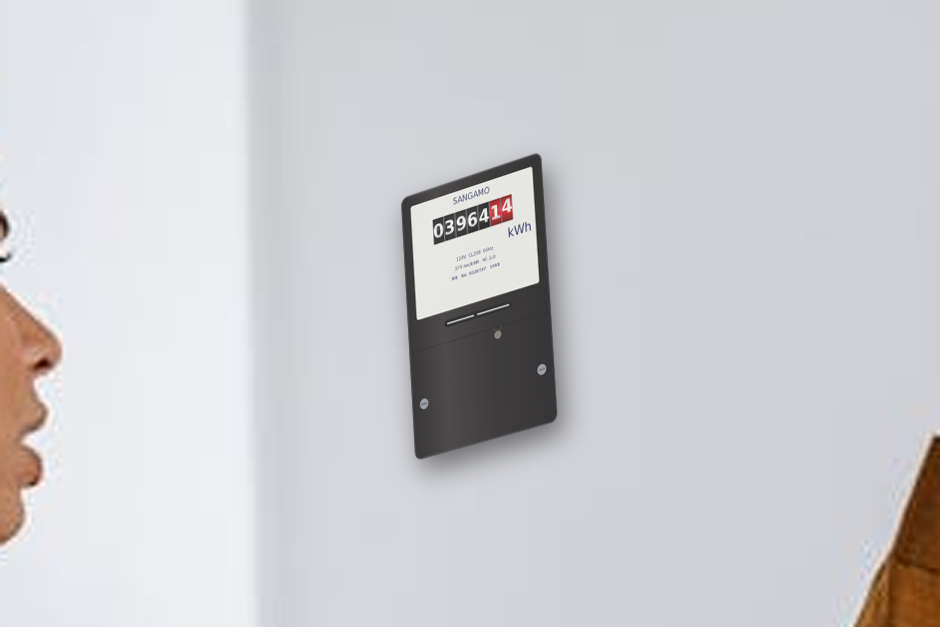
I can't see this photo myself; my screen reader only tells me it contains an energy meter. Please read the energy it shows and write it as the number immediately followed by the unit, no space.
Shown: 3964.14kWh
